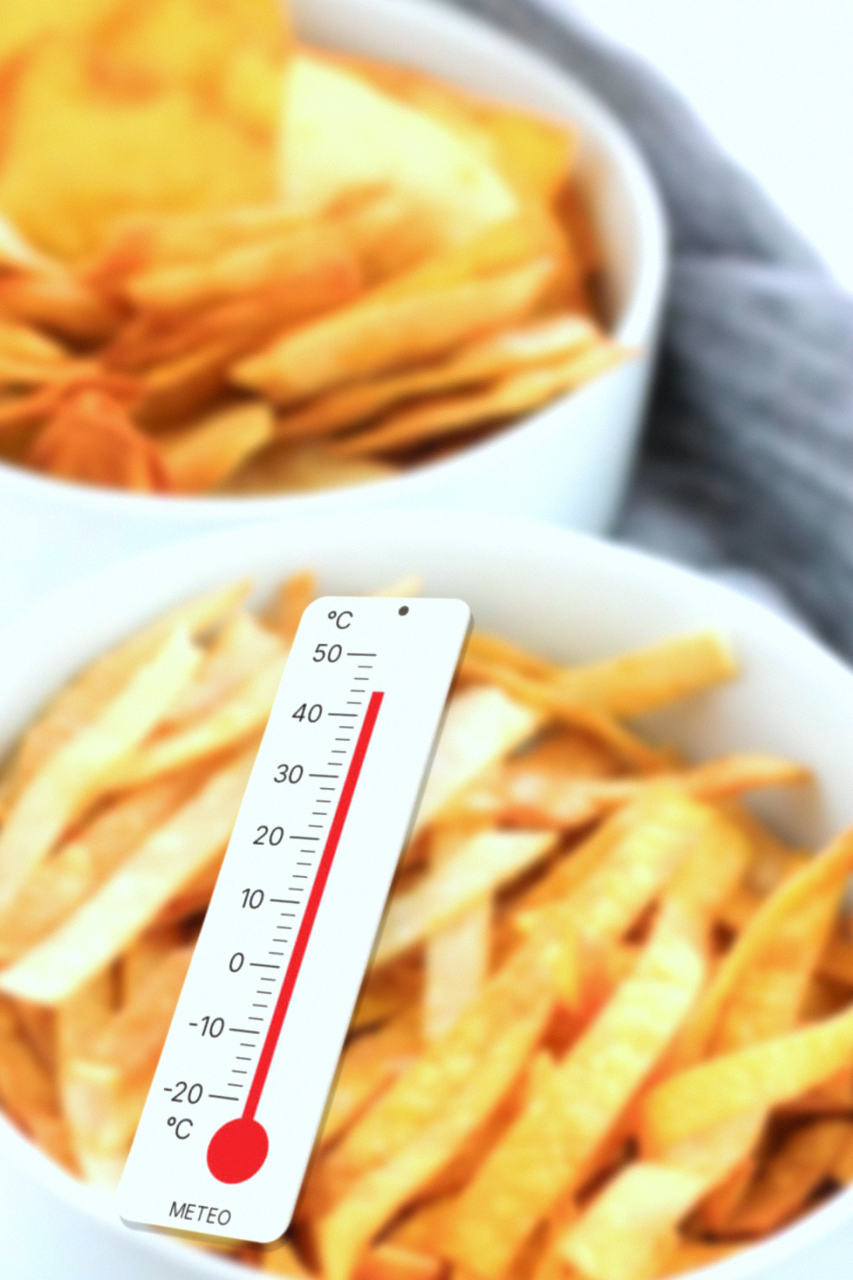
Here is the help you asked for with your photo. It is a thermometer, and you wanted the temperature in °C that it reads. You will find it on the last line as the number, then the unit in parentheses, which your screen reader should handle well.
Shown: 44 (°C)
